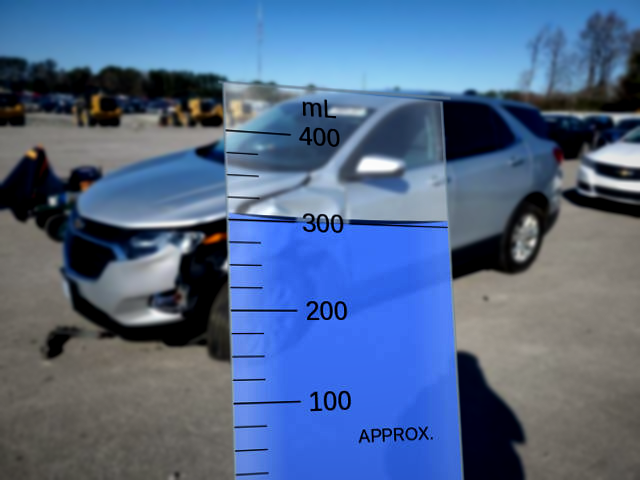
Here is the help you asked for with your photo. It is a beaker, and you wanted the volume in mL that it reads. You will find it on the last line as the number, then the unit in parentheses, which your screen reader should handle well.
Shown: 300 (mL)
